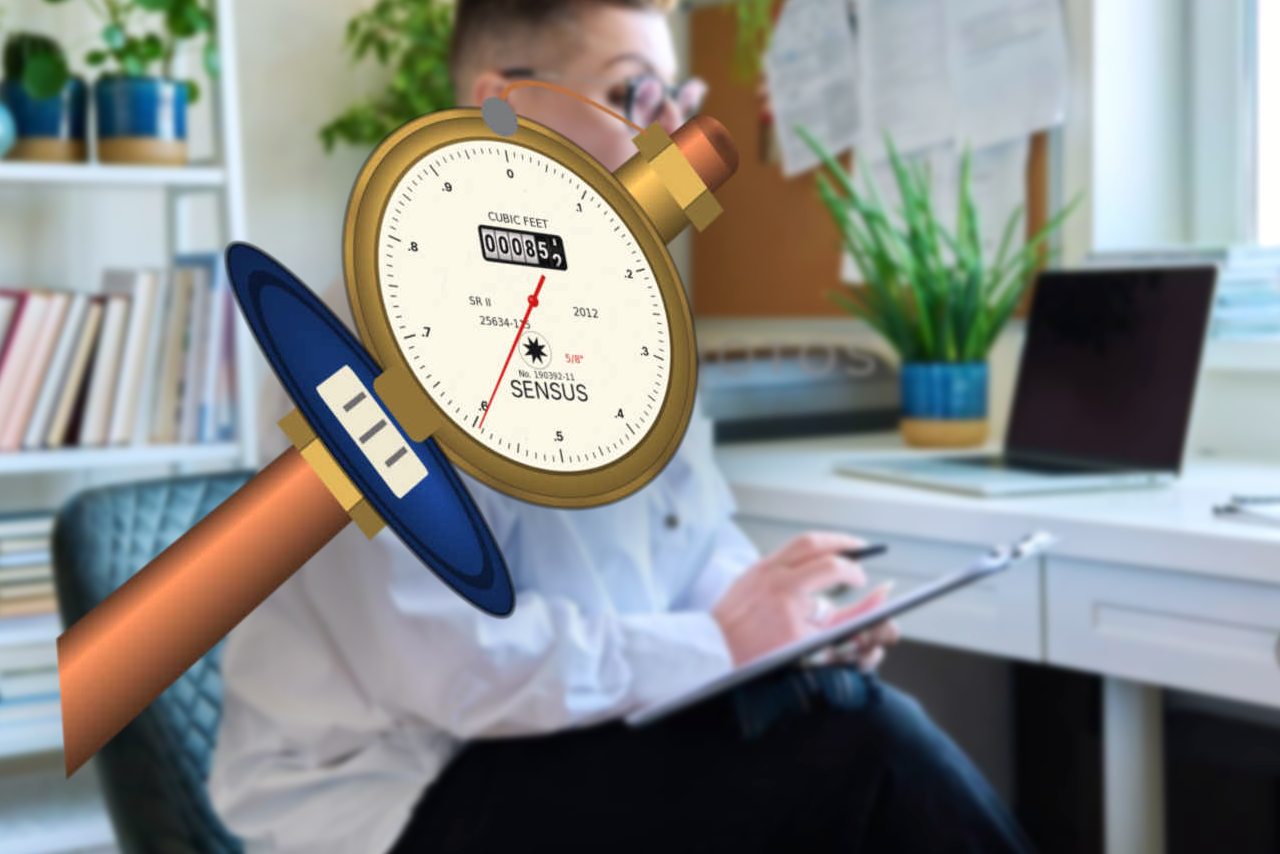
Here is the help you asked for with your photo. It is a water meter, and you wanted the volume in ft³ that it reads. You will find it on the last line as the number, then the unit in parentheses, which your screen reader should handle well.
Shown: 851.59 (ft³)
